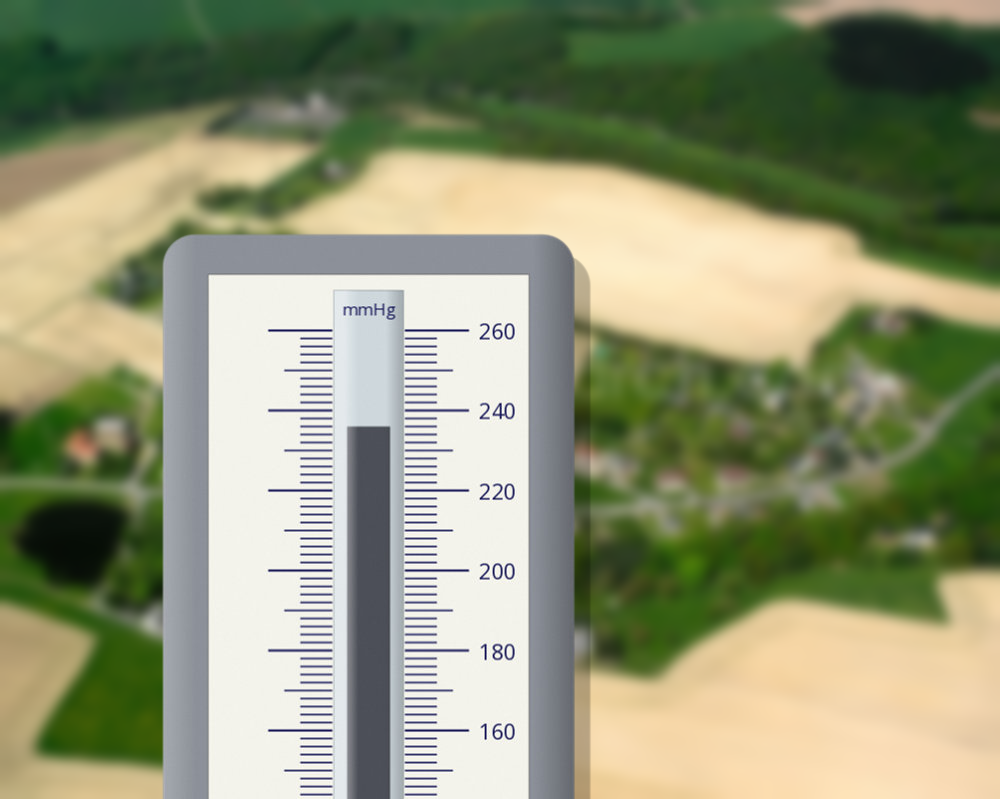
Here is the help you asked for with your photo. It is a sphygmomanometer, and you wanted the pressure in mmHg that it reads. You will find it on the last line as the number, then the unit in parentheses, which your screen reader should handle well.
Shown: 236 (mmHg)
